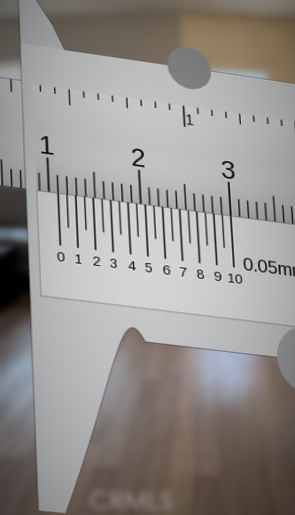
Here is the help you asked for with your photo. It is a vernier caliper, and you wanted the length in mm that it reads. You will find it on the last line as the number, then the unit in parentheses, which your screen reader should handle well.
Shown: 11.0 (mm)
